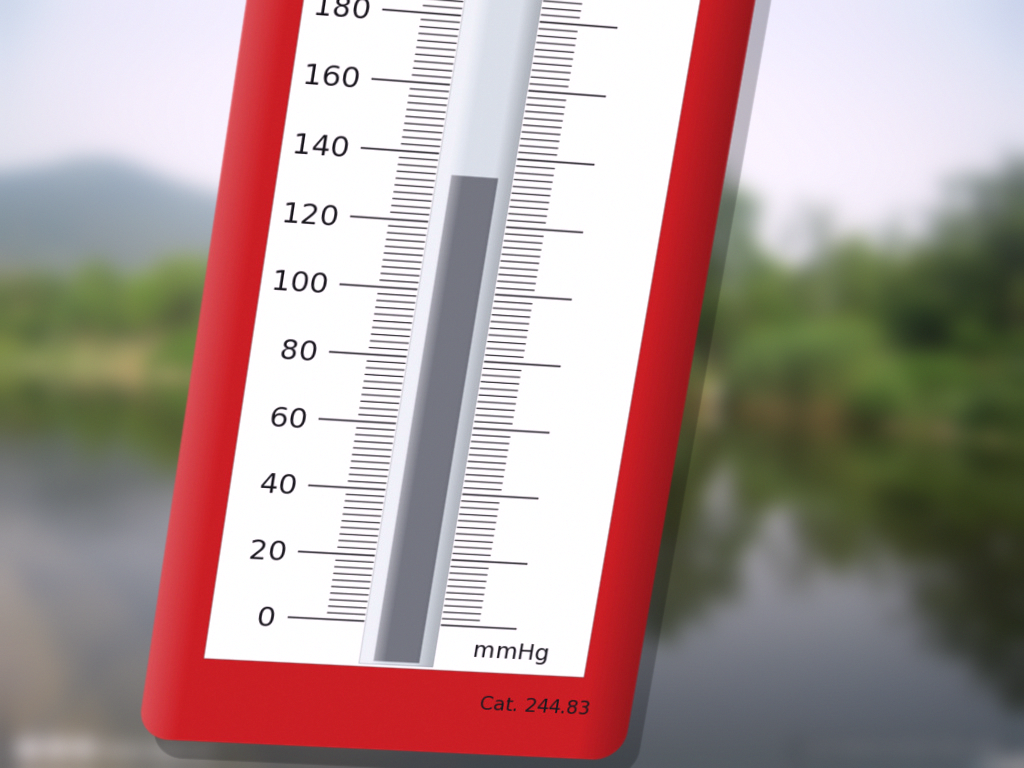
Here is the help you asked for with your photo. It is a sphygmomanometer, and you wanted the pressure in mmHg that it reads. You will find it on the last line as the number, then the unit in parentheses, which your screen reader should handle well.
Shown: 134 (mmHg)
